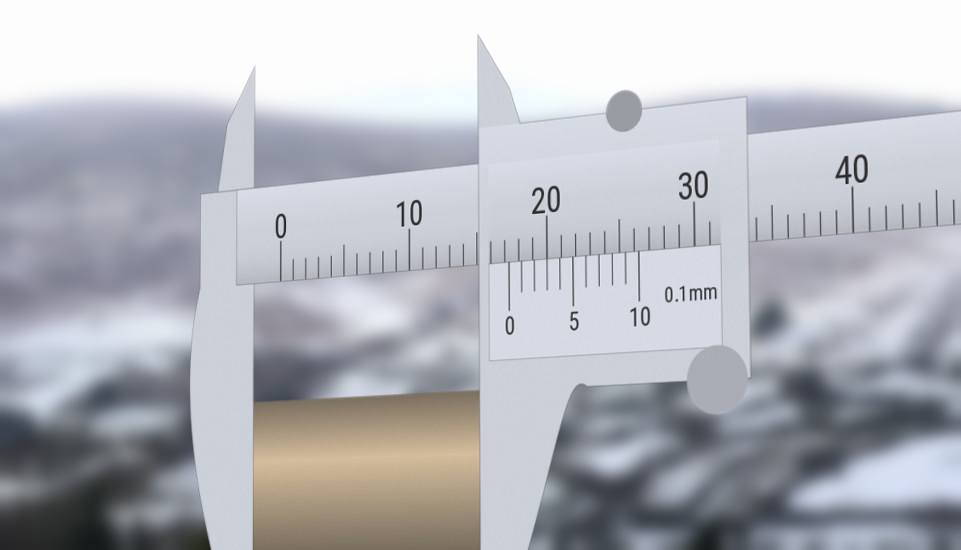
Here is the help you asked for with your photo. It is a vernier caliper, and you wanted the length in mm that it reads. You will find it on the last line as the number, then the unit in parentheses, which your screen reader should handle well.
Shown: 17.3 (mm)
